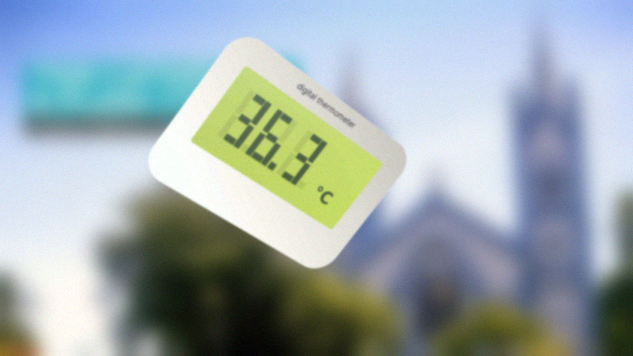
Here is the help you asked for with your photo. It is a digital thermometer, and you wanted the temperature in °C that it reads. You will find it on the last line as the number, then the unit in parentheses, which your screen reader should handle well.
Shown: 36.3 (°C)
